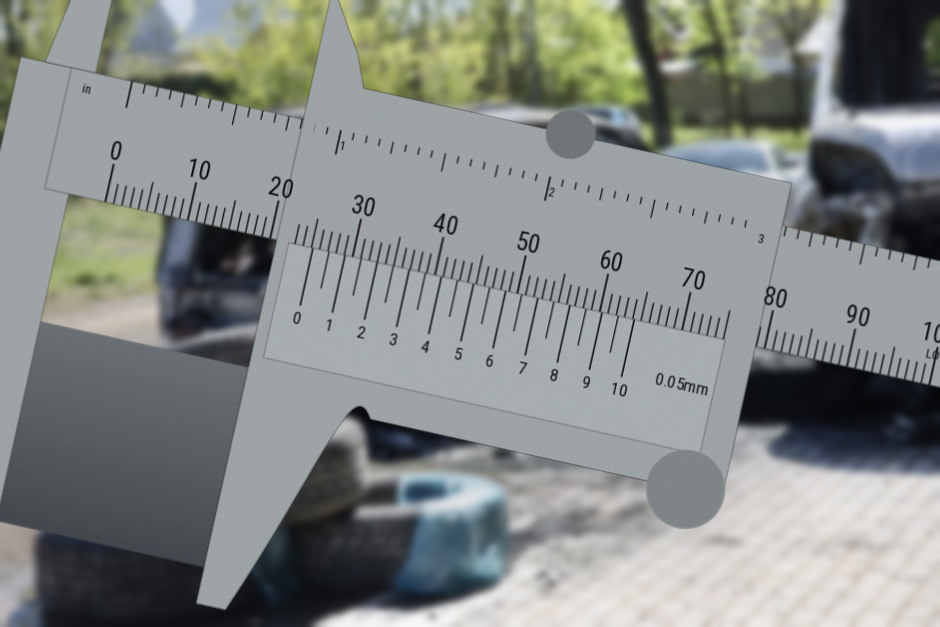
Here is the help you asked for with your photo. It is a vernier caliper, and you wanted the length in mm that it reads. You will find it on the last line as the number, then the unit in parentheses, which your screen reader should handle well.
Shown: 25.2 (mm)
